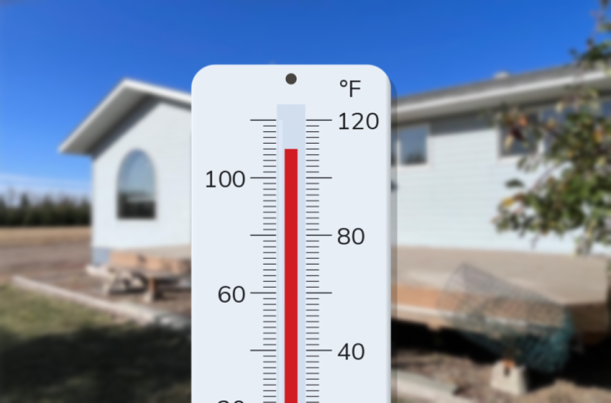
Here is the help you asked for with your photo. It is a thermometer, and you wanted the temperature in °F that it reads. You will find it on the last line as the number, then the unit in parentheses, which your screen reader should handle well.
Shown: 110 (°F)
